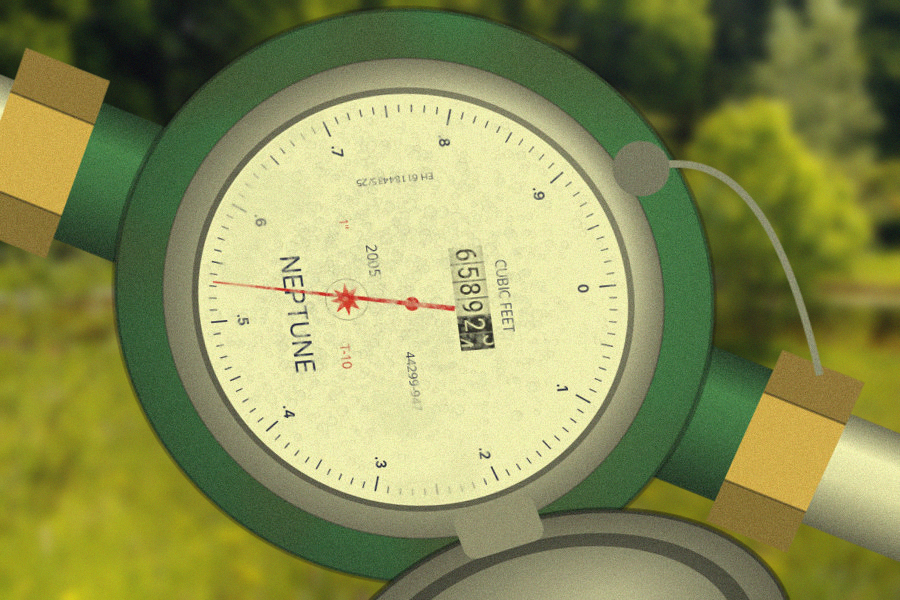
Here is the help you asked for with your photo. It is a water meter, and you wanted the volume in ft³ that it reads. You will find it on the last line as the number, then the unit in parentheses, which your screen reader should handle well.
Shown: 658923.53 (ft³)
